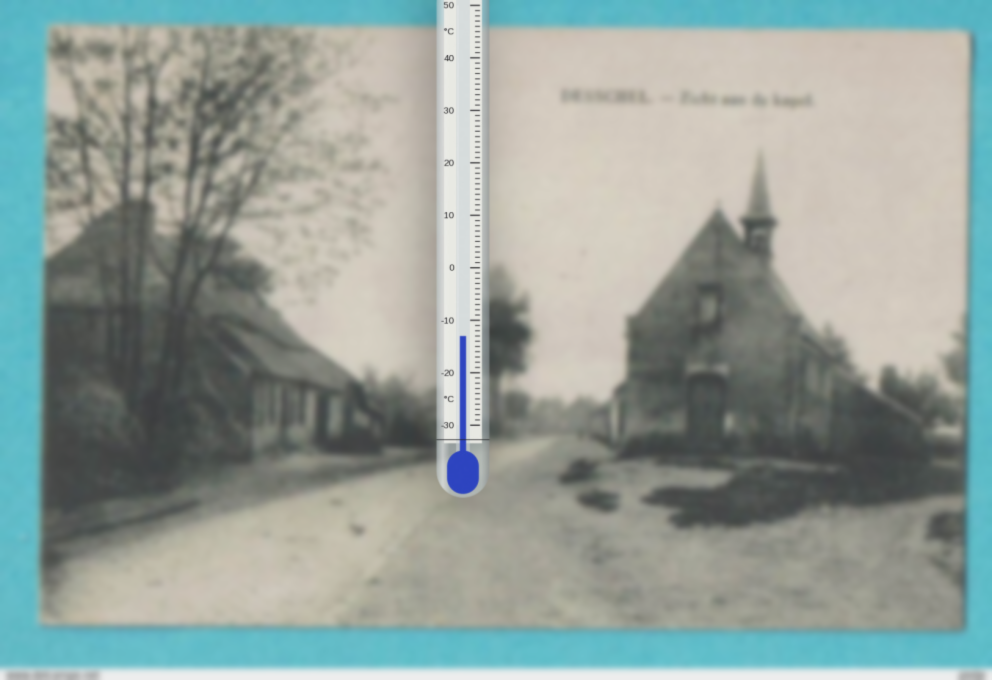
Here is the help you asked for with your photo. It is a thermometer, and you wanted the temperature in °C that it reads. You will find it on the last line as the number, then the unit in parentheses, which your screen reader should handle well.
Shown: -13 (°C)
